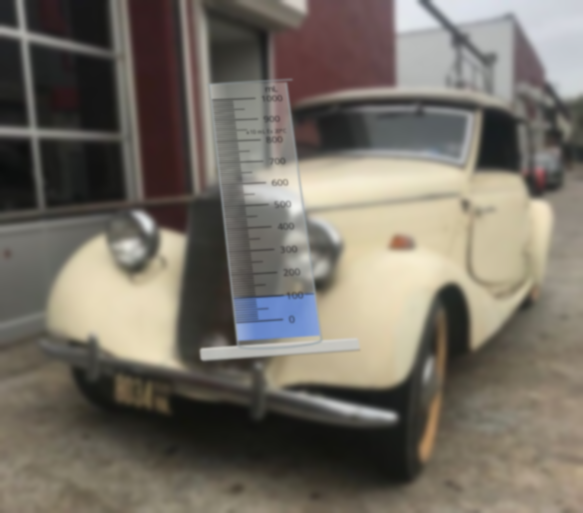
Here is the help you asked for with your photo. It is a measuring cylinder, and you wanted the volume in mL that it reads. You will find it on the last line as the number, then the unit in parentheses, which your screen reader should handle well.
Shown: 100 (mL)
